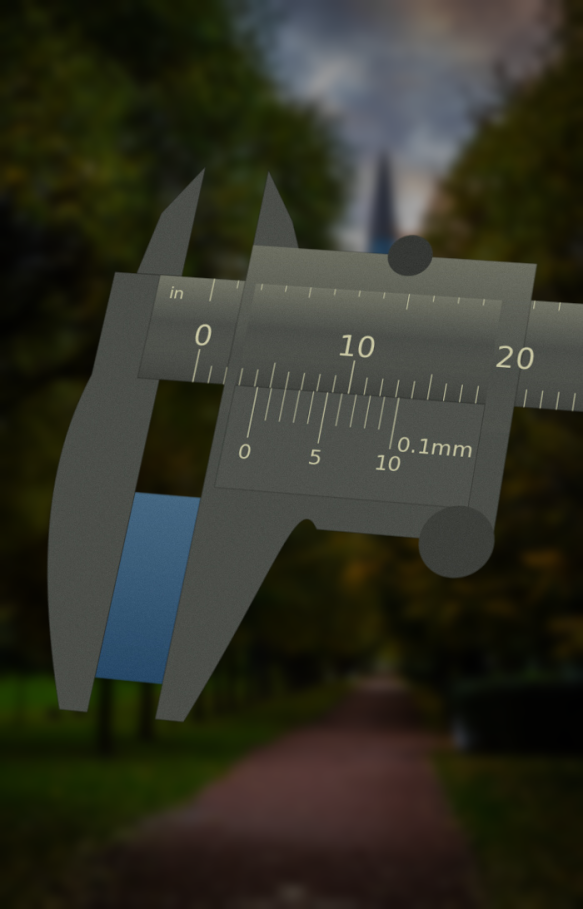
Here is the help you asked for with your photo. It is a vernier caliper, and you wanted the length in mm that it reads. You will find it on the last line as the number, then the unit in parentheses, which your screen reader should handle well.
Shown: 4.2 (mm)
